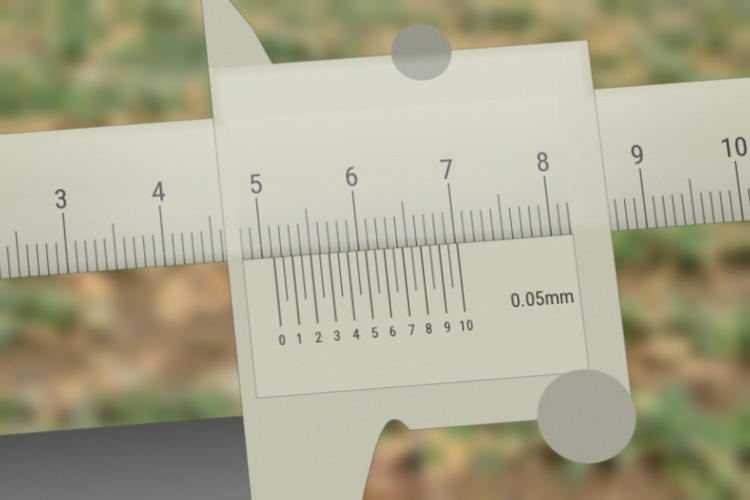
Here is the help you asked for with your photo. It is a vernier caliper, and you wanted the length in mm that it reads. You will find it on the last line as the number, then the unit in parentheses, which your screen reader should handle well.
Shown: 51.2 (mm)
